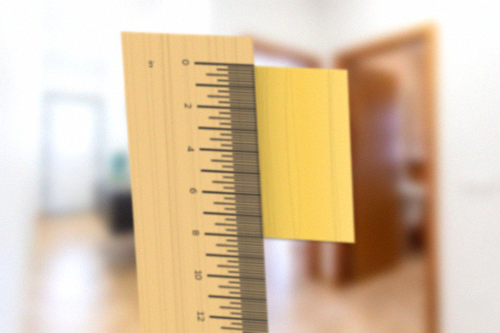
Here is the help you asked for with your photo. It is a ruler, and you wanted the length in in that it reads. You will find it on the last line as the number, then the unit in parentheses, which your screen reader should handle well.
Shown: 8 (in)
